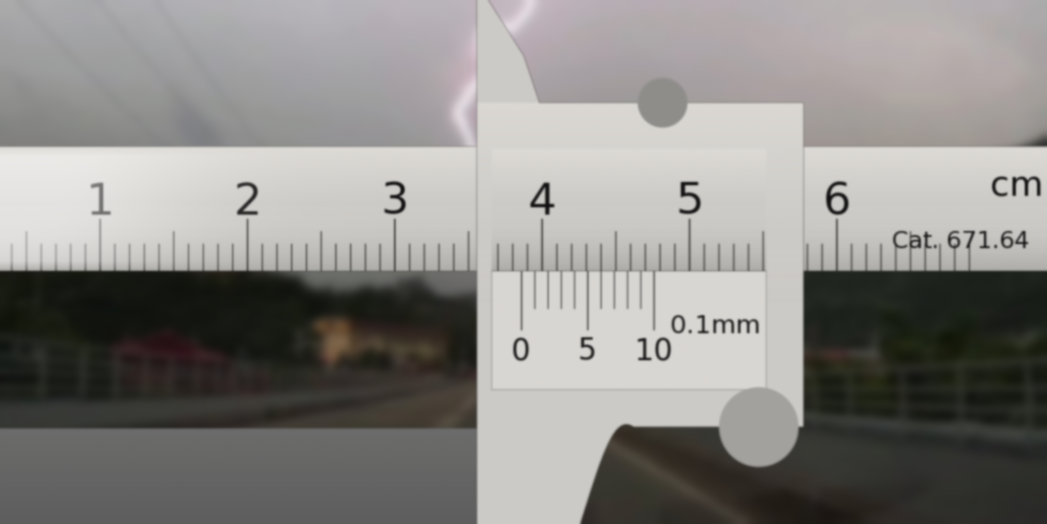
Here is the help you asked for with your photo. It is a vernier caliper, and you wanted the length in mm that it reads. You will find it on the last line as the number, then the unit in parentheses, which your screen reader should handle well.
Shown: 38.6 (mm)
